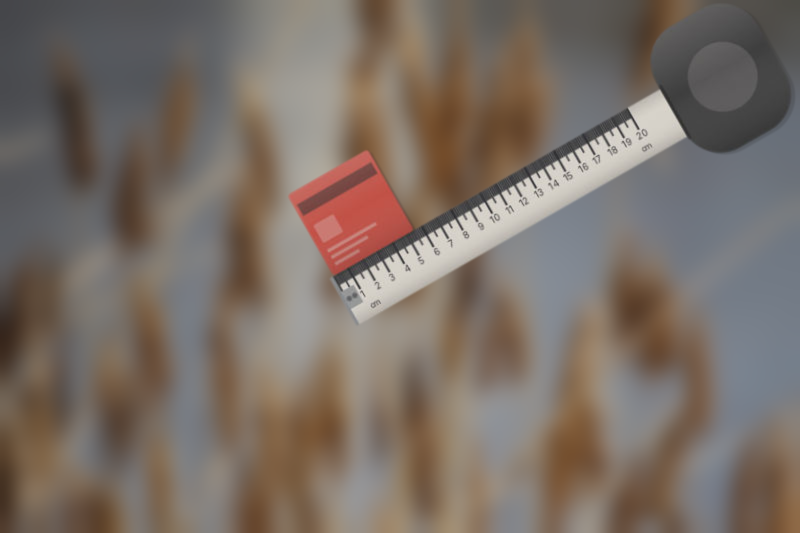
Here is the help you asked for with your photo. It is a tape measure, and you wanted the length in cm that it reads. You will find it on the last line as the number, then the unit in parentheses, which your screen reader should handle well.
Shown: 5.5 (cm)
